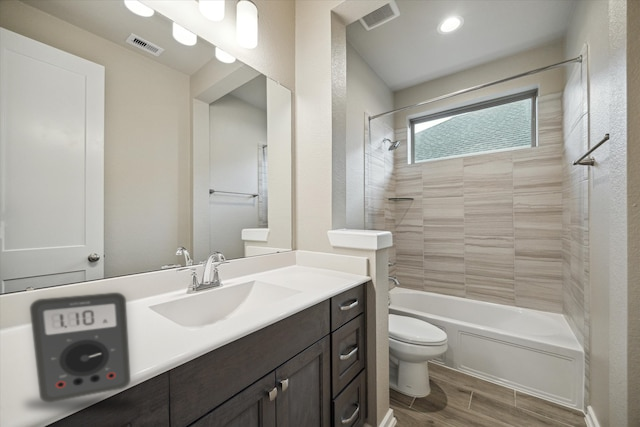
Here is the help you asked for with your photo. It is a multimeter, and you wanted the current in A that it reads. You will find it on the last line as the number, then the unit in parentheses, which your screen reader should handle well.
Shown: 1.10 (A)
